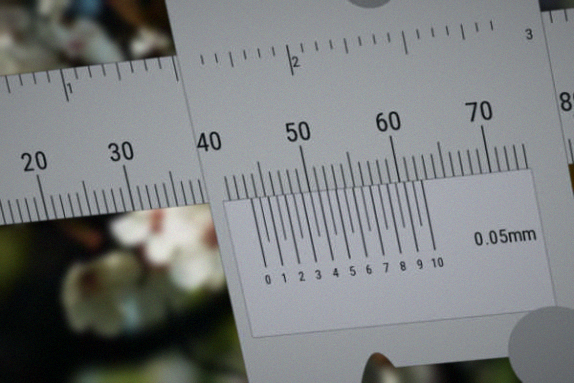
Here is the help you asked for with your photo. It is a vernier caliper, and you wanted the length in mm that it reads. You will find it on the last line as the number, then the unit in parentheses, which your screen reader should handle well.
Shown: 43.4 (mm)
